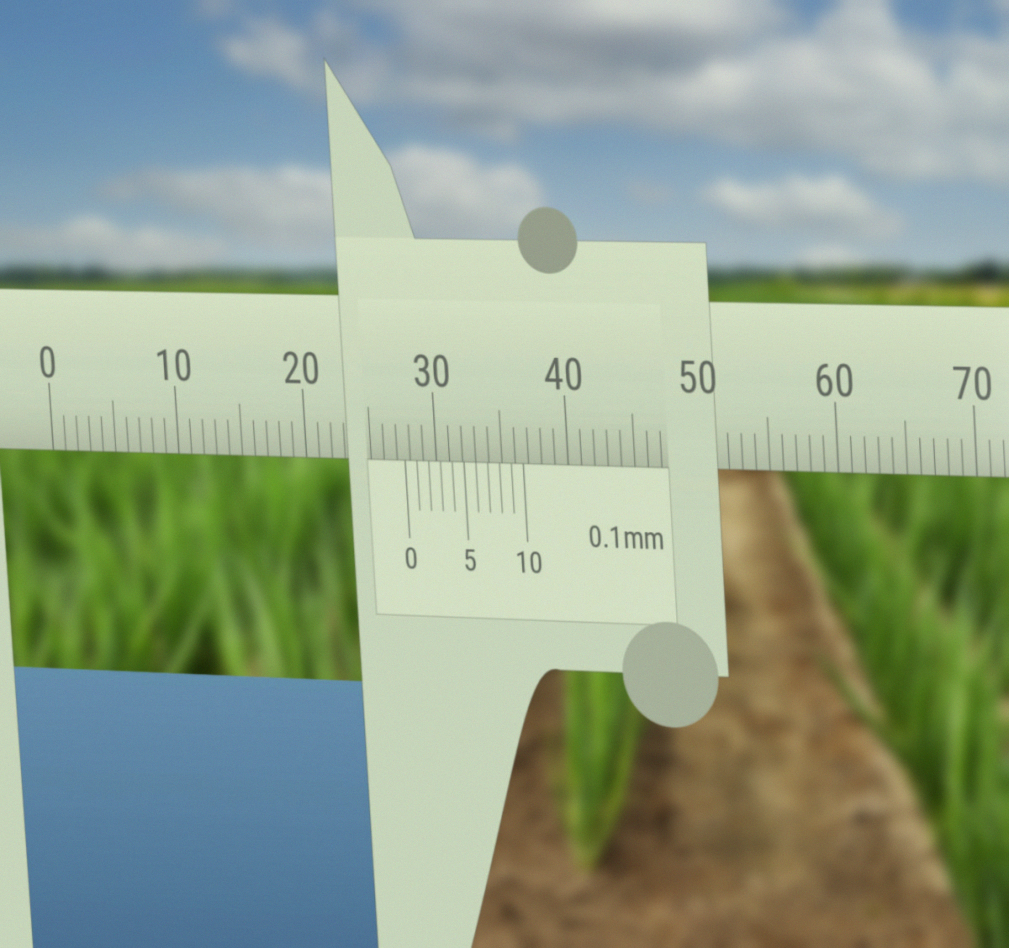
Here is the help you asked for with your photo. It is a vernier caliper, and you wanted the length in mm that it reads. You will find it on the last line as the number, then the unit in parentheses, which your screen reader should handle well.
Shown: 27.6 (mm)
